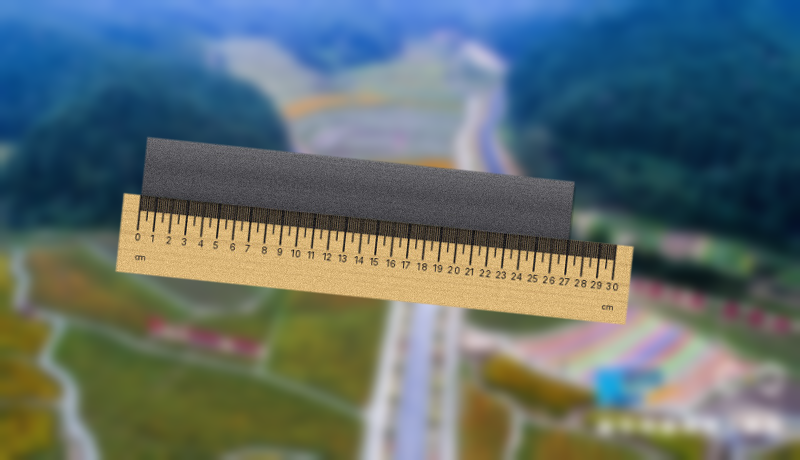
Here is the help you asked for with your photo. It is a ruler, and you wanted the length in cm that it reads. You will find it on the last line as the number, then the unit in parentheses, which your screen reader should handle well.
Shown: 27 (cm)
